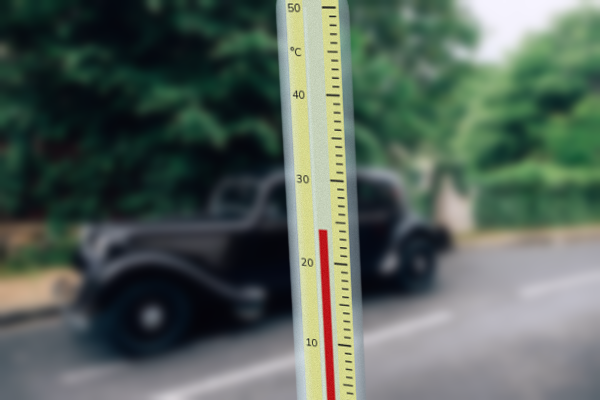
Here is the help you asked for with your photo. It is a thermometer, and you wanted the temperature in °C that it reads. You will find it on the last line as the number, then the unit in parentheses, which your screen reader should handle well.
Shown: 24 (°C)
